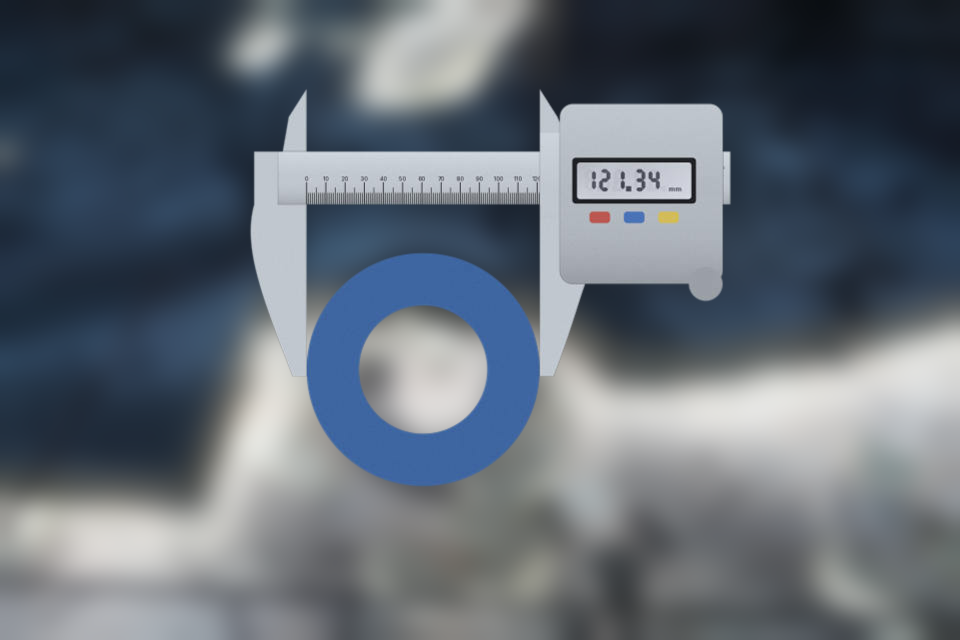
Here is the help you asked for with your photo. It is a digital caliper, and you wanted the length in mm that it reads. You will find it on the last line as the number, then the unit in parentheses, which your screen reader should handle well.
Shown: 121.34 (mm)
